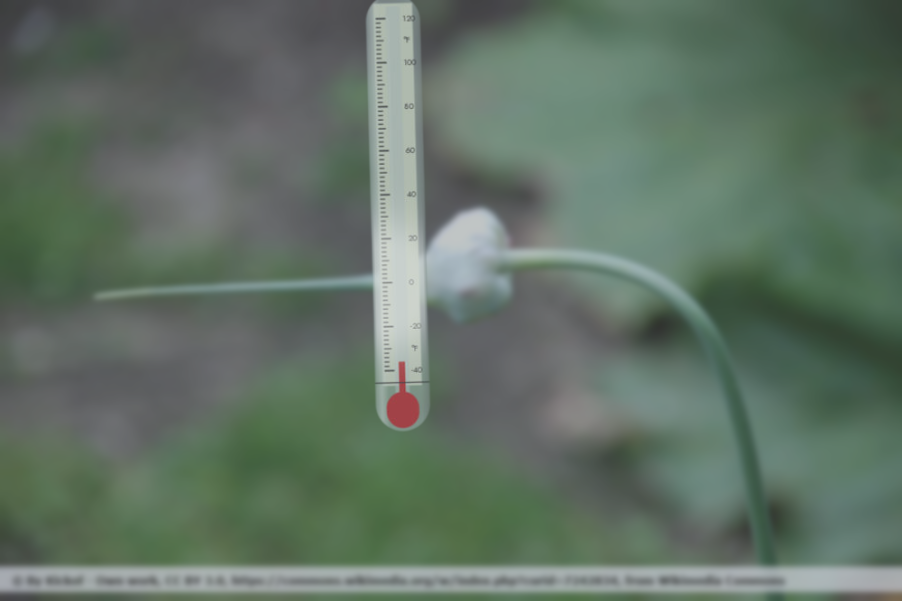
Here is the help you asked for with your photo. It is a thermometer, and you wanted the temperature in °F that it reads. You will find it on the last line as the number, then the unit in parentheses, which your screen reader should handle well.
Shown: -36 (°F)
